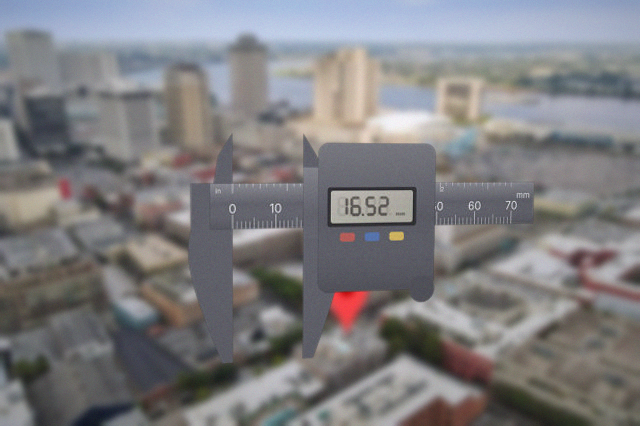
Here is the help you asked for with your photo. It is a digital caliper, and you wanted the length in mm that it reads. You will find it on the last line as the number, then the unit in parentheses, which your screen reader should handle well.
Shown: 16.52 (mm)
